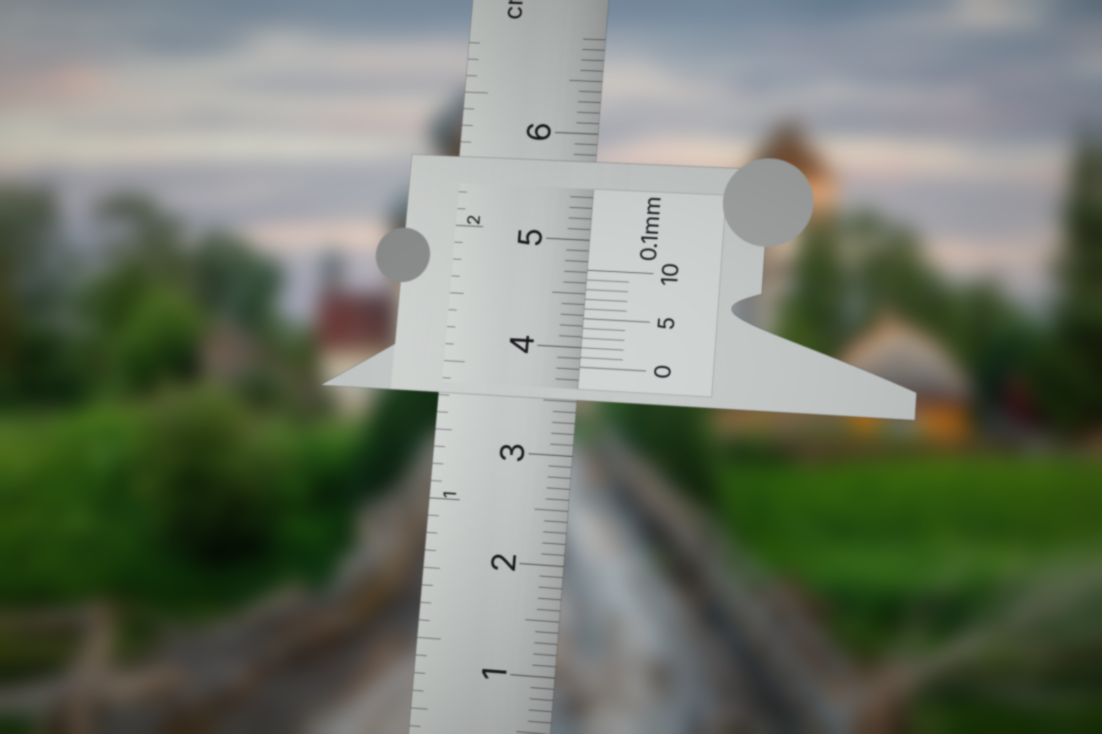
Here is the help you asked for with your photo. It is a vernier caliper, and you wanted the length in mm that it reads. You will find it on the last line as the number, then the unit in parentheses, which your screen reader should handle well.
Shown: 38.2 (mm)
